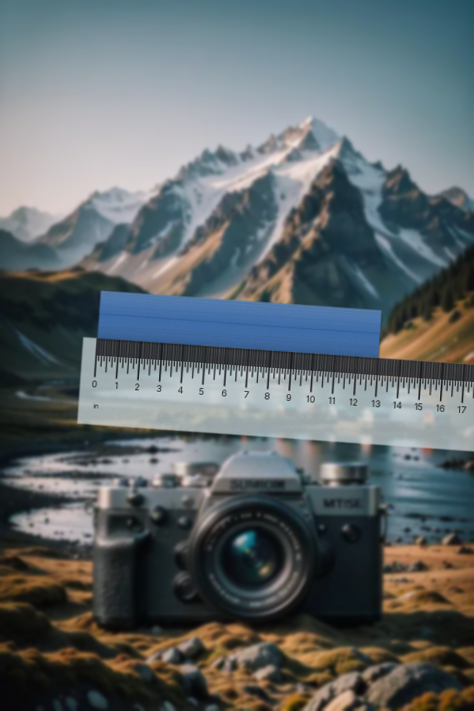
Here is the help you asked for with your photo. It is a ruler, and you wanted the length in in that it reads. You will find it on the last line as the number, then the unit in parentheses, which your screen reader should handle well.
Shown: 13 (in)
